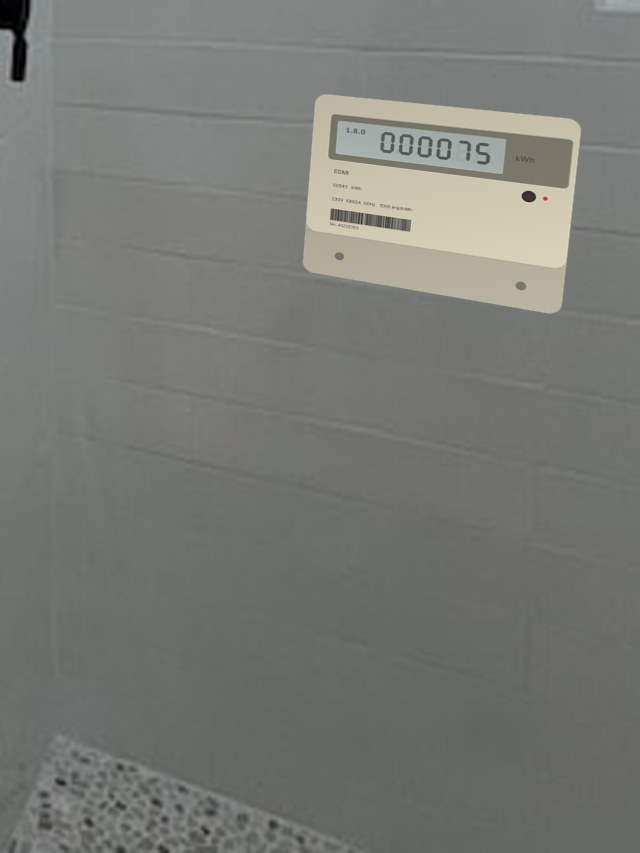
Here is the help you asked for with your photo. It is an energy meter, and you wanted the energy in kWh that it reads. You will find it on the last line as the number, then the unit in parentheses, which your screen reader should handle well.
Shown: 75 (kWh)
